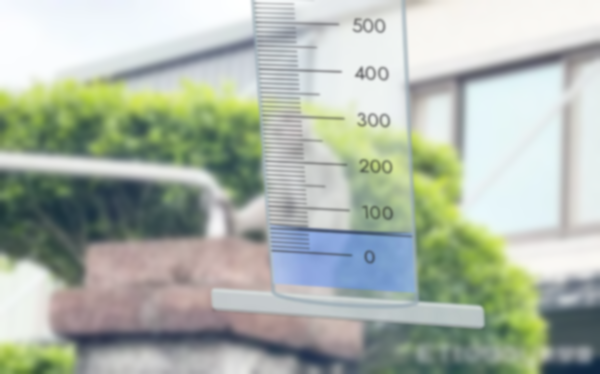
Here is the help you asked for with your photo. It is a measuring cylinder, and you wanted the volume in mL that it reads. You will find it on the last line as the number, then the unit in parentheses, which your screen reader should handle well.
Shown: 50 (mL)
